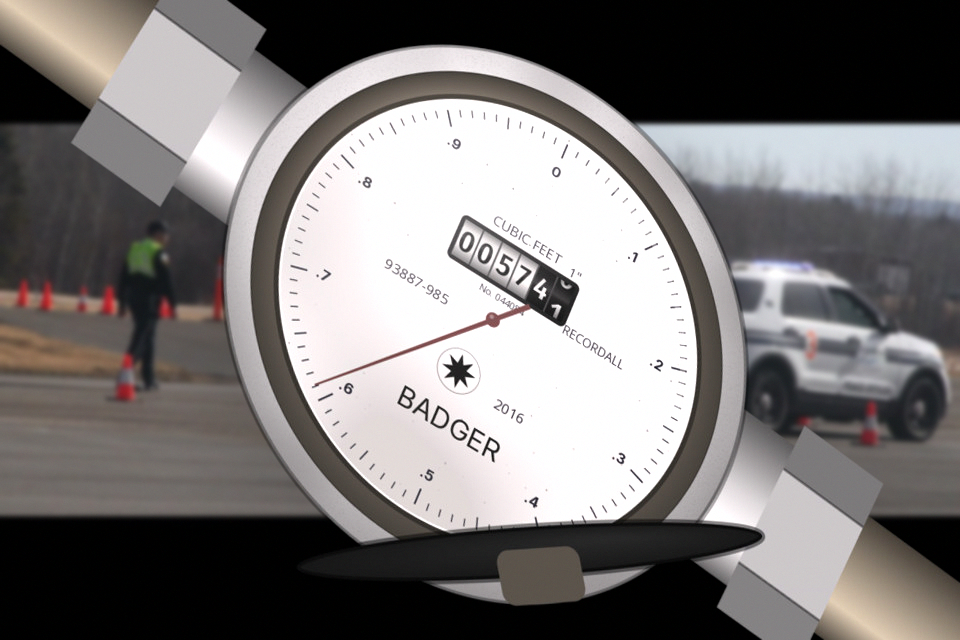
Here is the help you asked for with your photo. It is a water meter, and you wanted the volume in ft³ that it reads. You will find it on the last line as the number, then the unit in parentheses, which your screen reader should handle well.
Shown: 5740.61 (ft³)
